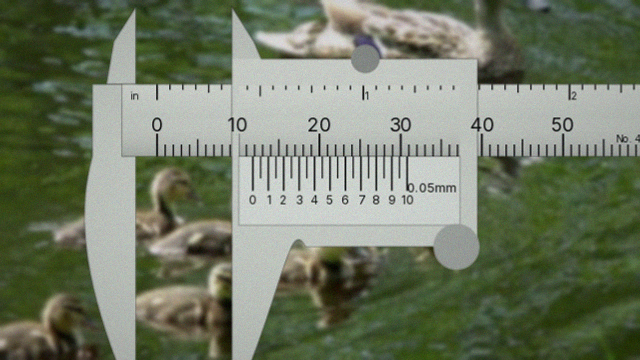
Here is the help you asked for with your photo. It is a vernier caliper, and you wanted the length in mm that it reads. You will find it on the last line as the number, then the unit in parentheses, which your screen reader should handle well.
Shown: 11.8 (mm)
